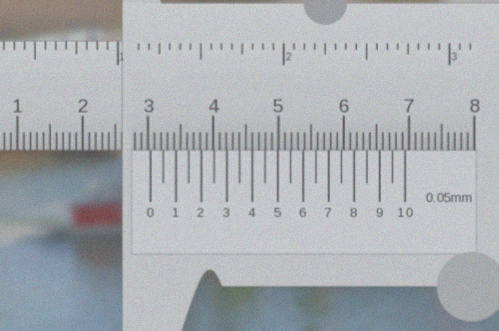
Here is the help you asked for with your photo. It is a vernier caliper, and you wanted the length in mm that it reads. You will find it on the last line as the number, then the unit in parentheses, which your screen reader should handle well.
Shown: 30.4 (mm)
